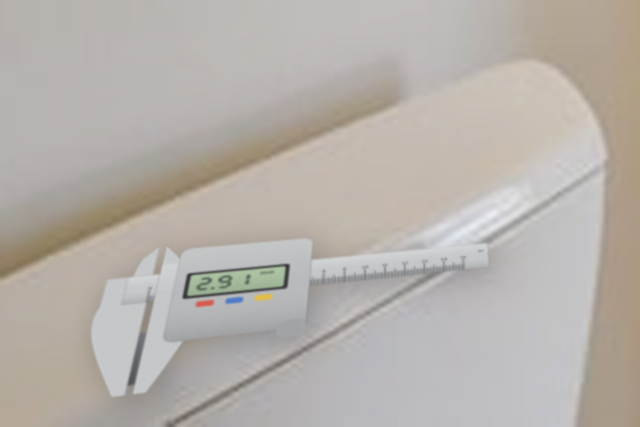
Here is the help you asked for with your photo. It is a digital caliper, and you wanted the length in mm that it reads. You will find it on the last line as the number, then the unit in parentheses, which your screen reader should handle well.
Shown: 2.91 (mm)
